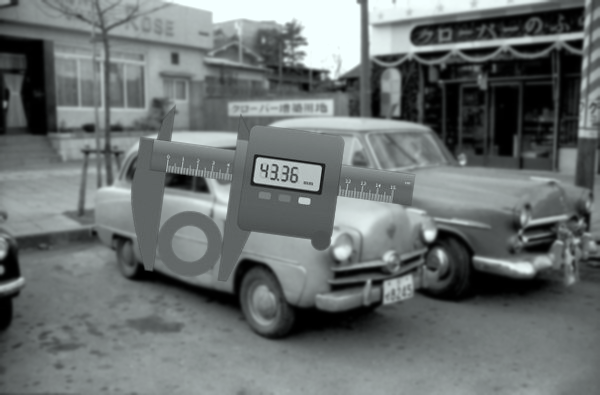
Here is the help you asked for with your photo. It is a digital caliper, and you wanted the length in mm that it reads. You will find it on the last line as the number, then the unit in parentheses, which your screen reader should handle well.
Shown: 43.36 (mm)
